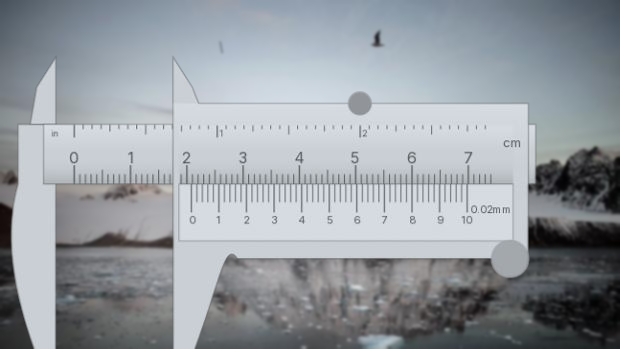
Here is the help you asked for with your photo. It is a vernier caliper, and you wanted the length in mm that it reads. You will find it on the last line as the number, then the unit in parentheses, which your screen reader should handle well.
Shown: 20.8 (mm)
